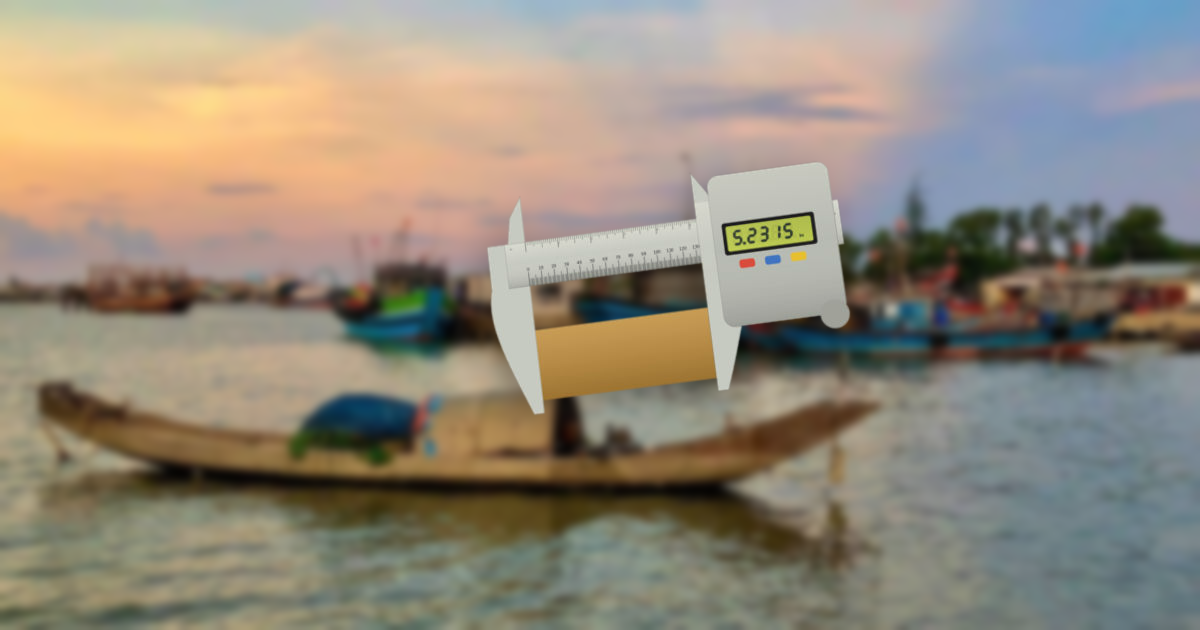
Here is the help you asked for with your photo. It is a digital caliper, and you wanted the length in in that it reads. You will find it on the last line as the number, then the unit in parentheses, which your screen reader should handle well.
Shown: 5.2315 (in)
